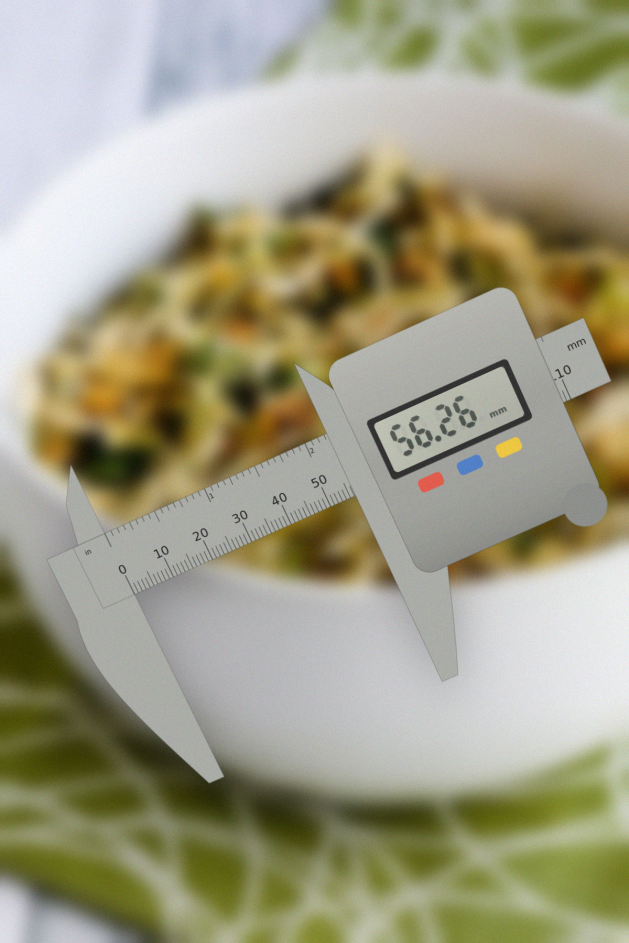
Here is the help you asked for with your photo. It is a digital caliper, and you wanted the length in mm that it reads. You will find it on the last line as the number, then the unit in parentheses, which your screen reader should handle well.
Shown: 56.26 (mm)
